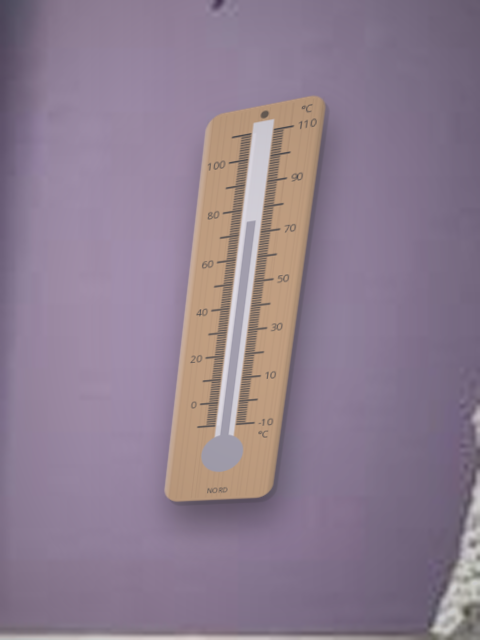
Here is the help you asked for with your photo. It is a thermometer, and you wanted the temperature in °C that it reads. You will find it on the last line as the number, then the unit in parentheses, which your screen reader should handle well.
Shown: 75 (°C)
